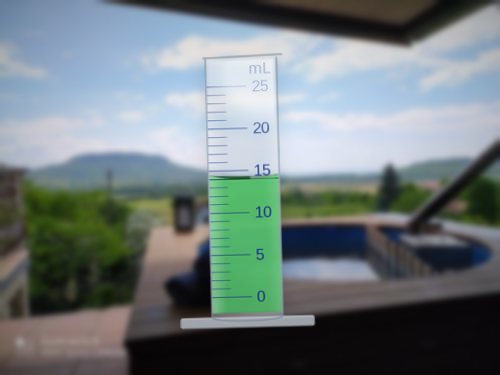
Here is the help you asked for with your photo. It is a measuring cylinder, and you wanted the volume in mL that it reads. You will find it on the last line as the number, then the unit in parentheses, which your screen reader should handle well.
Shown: 14 (mL)
